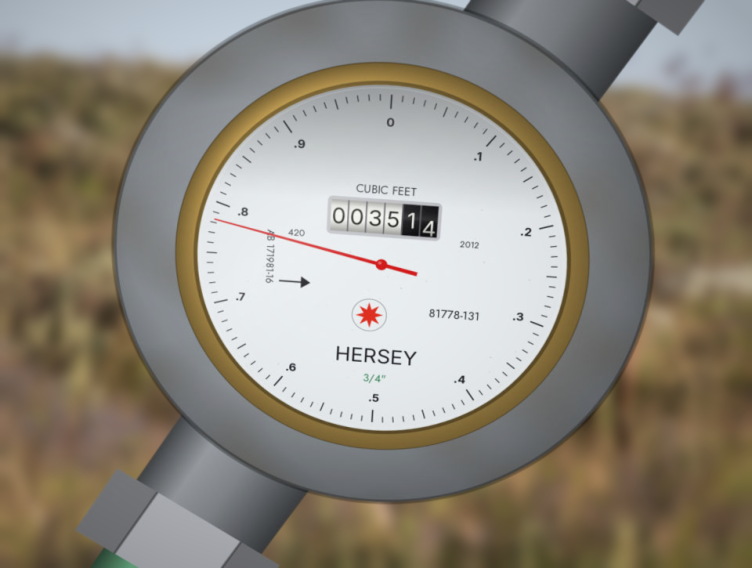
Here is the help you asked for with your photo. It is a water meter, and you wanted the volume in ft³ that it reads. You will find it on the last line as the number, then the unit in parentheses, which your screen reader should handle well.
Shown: 3513.78 (ft³)
